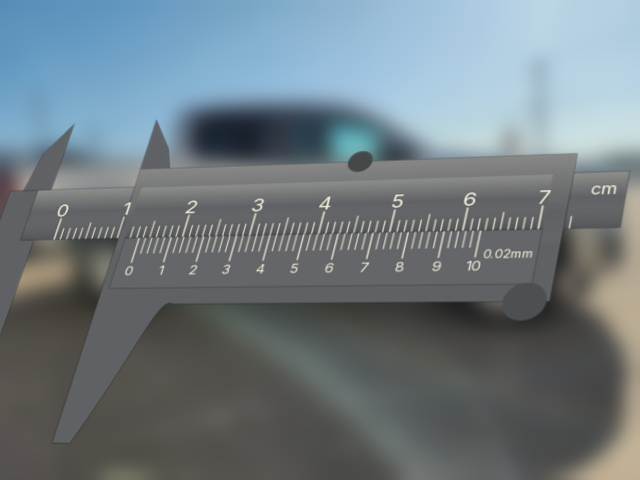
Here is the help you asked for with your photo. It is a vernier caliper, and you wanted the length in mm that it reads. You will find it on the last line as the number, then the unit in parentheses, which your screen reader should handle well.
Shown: 13.4 (mm)
